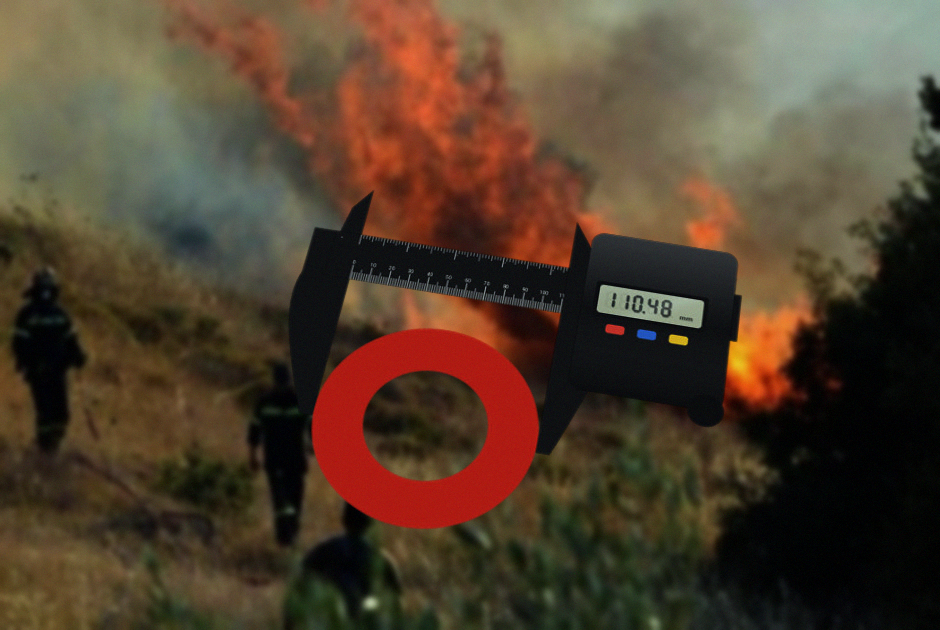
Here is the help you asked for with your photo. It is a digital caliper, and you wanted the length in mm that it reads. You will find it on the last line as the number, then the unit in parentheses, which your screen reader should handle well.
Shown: 110.48 (mm)
